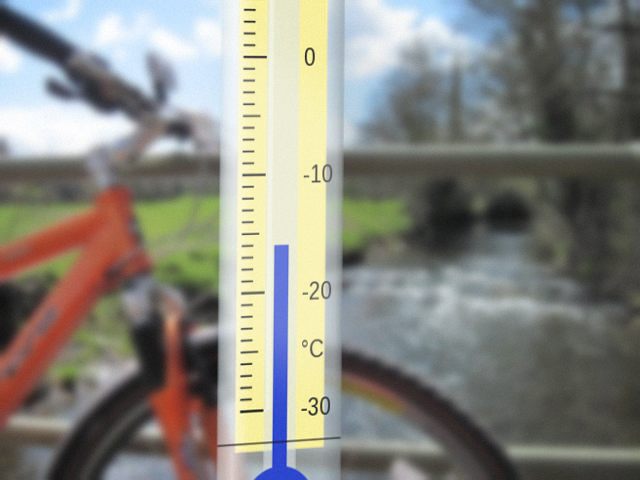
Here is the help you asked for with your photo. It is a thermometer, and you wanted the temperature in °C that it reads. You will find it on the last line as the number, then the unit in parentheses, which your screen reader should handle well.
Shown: -16 (°C)
